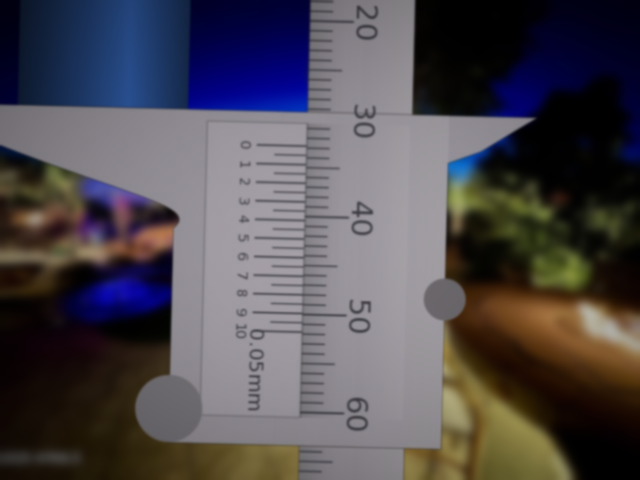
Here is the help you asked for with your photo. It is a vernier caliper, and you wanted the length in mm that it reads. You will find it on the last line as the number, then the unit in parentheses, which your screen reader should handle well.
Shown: 32.8 (mm)
